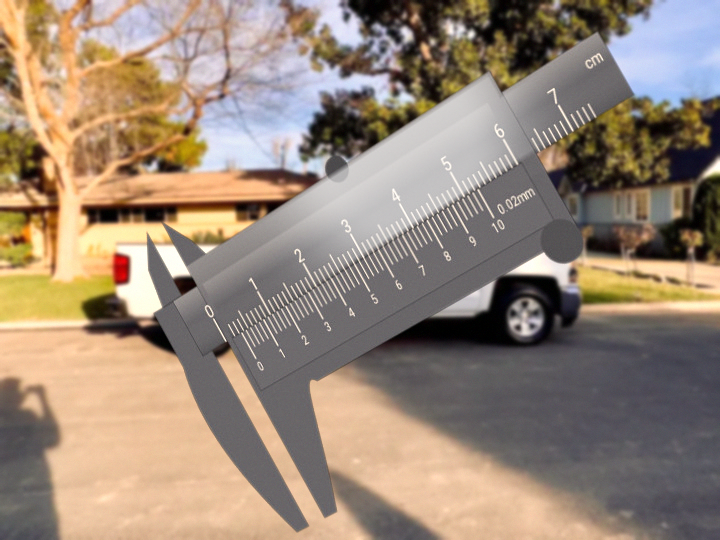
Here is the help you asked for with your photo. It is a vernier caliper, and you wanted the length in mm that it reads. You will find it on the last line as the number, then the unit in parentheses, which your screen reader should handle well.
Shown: 3.5 (mm)
